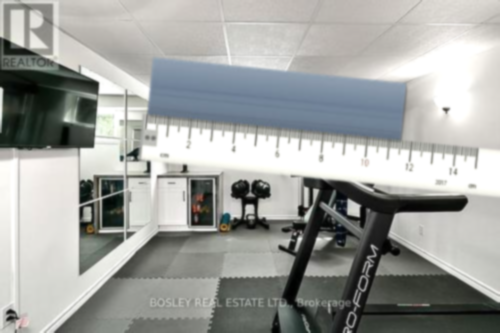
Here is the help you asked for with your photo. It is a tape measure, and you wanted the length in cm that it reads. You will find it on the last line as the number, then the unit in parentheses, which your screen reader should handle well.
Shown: 11.5 (cm)
